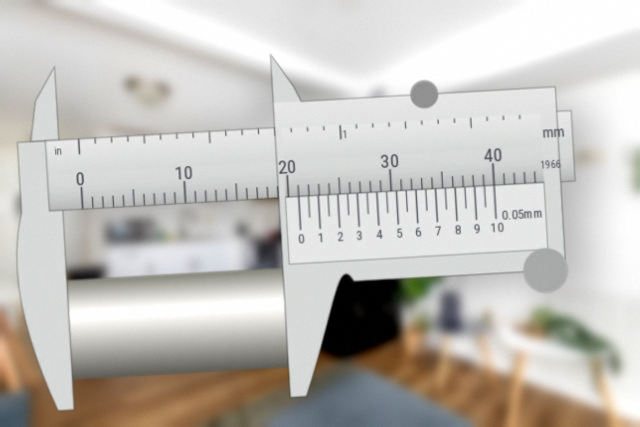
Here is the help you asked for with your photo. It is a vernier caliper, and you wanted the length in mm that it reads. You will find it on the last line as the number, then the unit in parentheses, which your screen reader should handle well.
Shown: 21.0 (mm)
